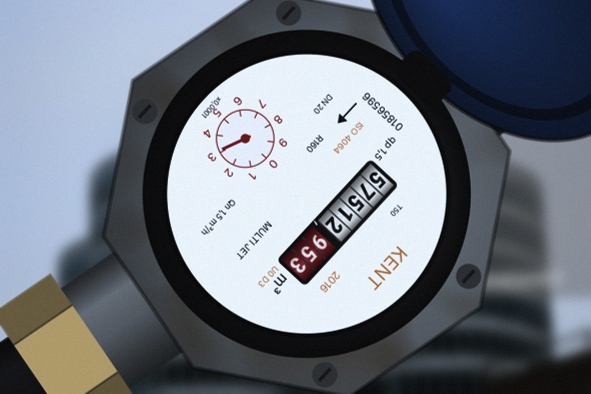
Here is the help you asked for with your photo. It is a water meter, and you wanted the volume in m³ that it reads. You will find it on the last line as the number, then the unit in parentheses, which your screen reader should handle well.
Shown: 57512.9533 (m³)
